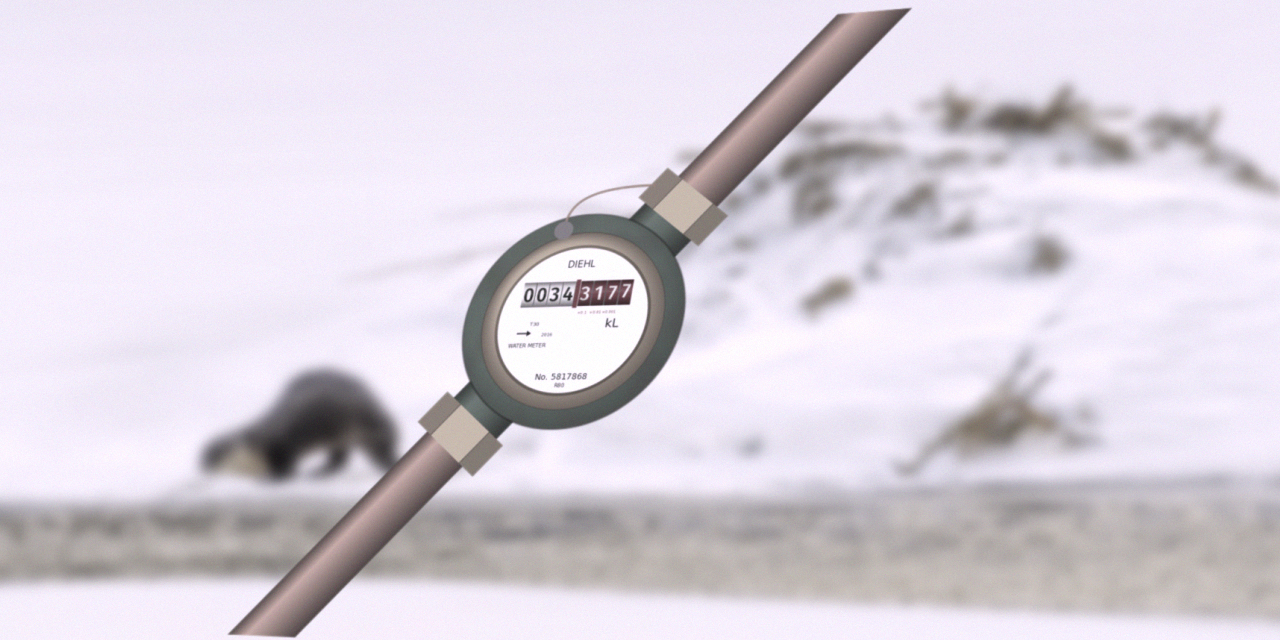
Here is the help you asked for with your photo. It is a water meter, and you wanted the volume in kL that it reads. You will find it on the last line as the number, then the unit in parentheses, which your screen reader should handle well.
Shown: 34.3177 (kL)
